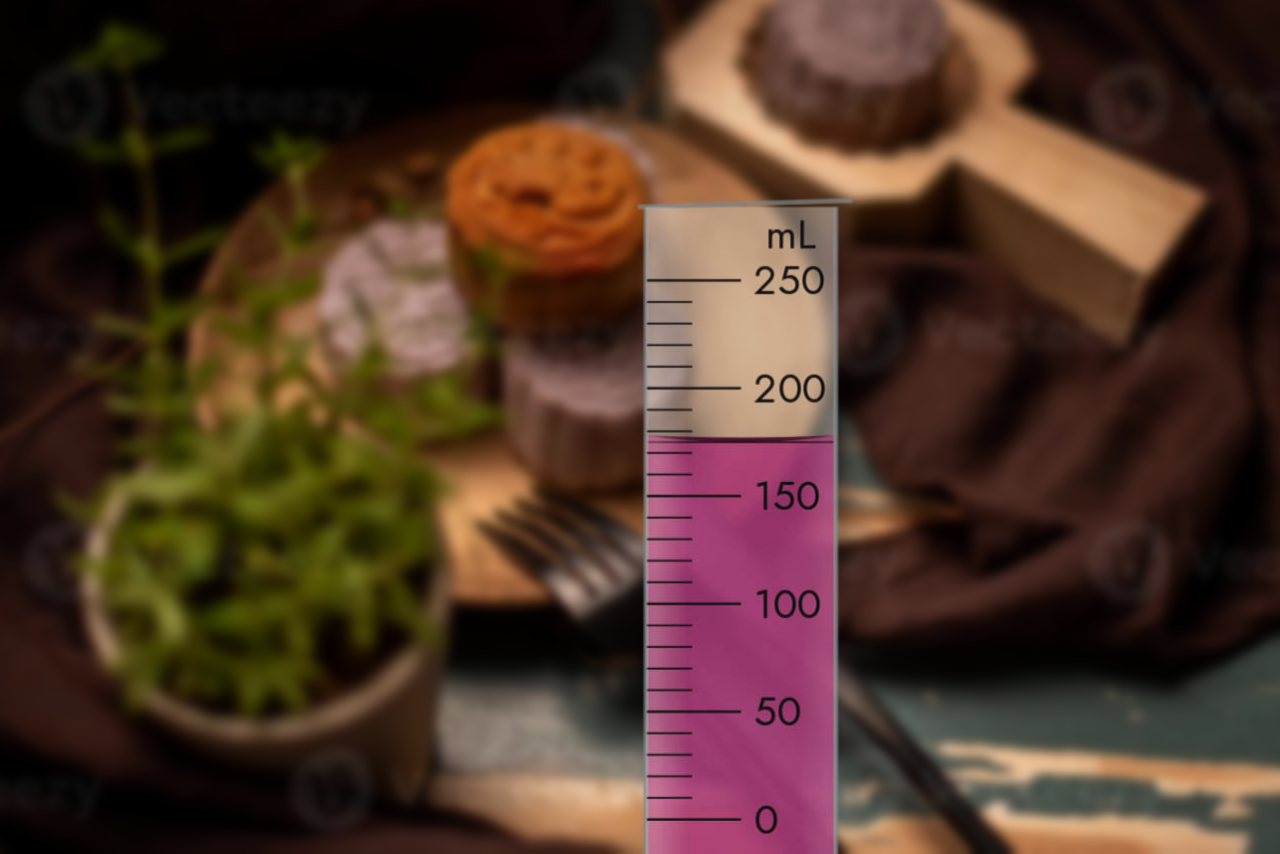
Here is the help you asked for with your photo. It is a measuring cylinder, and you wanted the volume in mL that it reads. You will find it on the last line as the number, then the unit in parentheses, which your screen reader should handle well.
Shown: 175 (mL)
